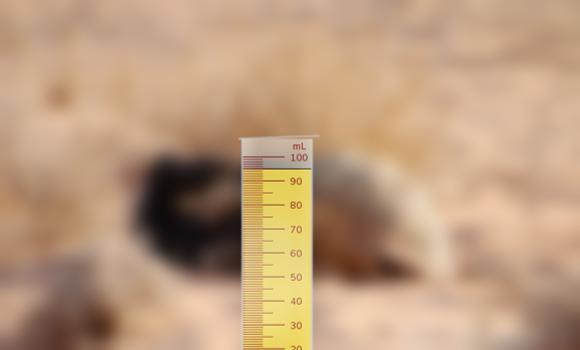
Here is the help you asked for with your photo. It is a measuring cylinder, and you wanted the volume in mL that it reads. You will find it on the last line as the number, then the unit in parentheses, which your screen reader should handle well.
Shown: 95 (mL)
